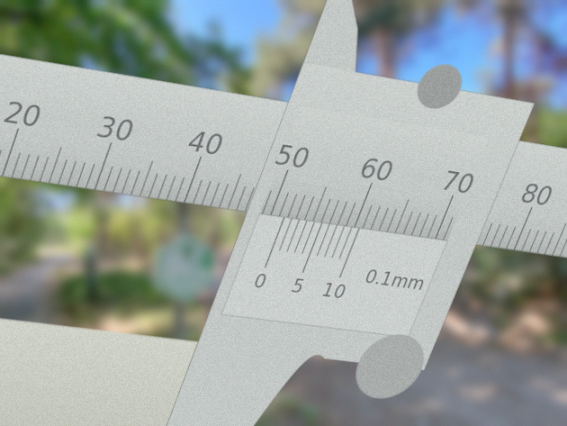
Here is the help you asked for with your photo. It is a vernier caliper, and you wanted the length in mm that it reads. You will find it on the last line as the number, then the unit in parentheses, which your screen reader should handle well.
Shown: 51.6 (mm)
